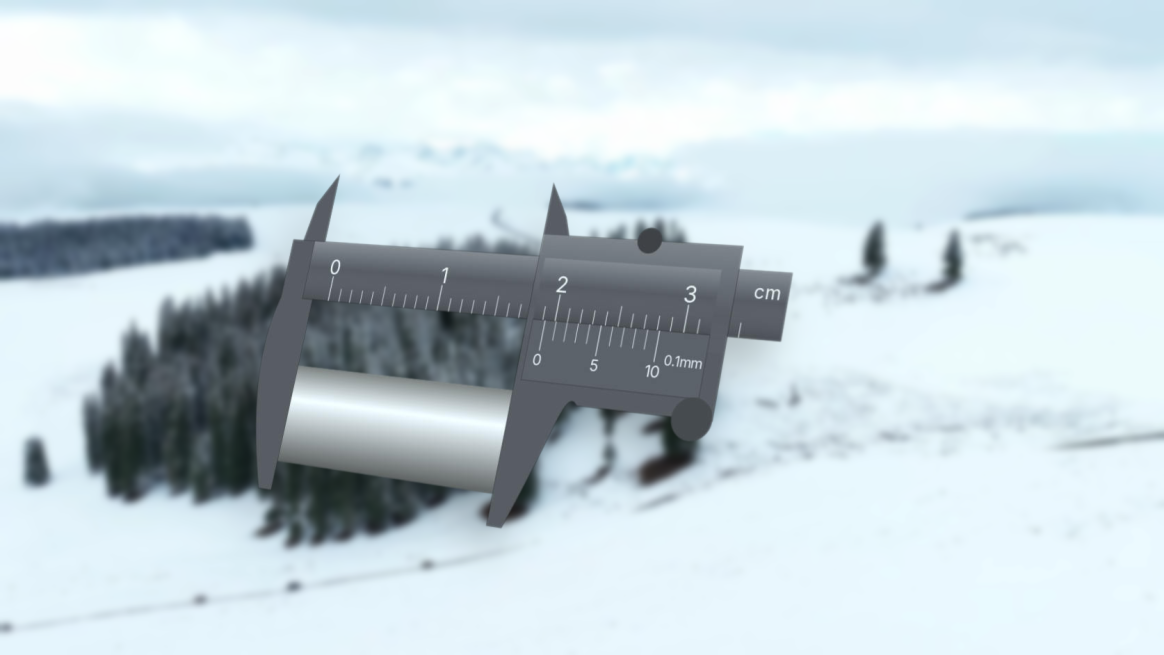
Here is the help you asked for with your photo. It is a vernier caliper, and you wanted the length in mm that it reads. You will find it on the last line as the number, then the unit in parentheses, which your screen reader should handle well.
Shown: 19.2 (mm)
